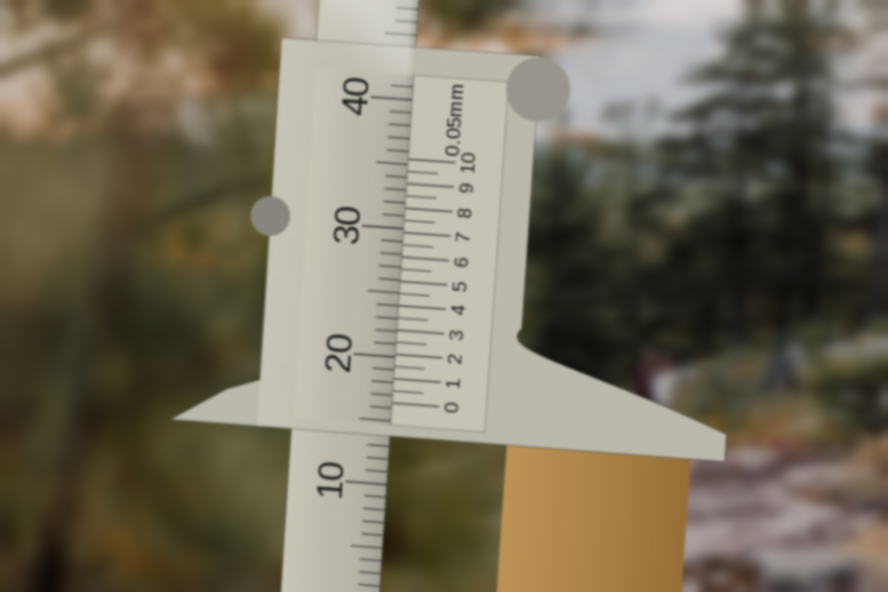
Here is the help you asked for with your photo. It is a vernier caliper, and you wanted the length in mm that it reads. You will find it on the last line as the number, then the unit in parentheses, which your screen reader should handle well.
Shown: 16.4 (mm)
